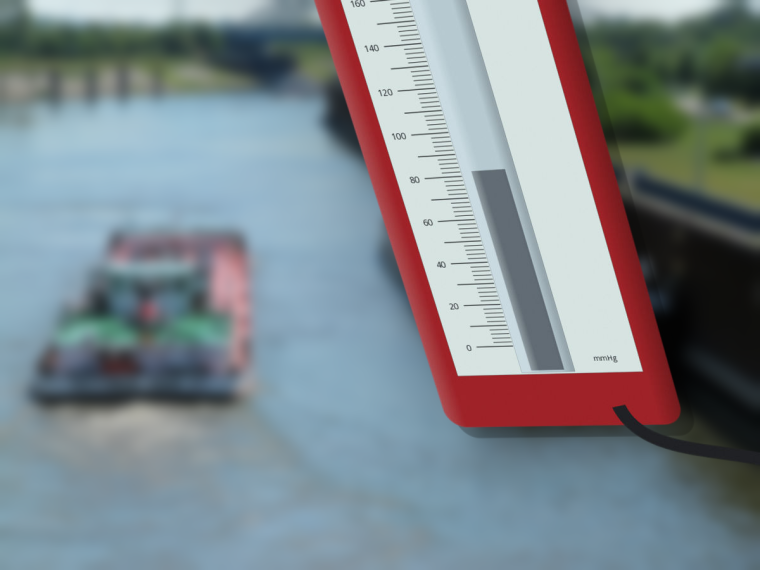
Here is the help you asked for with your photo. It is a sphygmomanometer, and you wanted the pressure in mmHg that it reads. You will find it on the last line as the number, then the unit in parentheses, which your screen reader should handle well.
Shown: 82 (mmHg)
